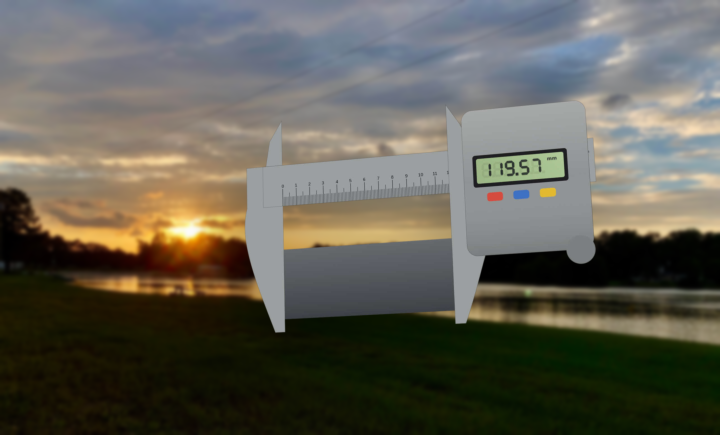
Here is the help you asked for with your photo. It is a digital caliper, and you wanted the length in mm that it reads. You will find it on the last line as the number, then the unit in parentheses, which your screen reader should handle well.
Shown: 119.57 (mm)
